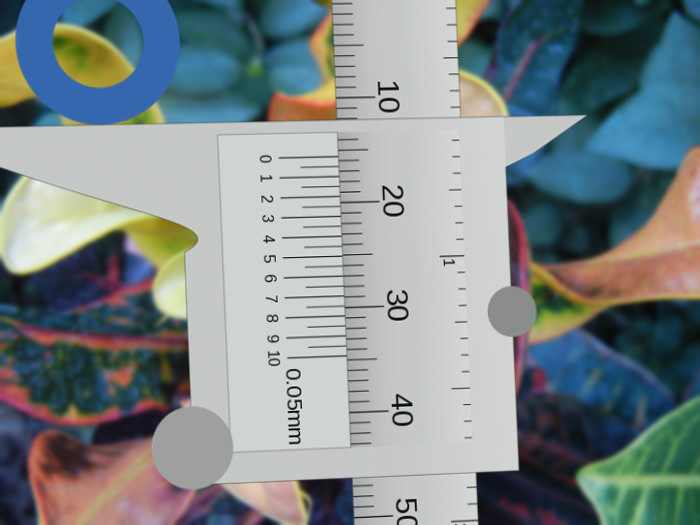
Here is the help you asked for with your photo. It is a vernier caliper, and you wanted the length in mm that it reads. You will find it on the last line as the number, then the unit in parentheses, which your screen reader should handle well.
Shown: 15.6 (mm)
